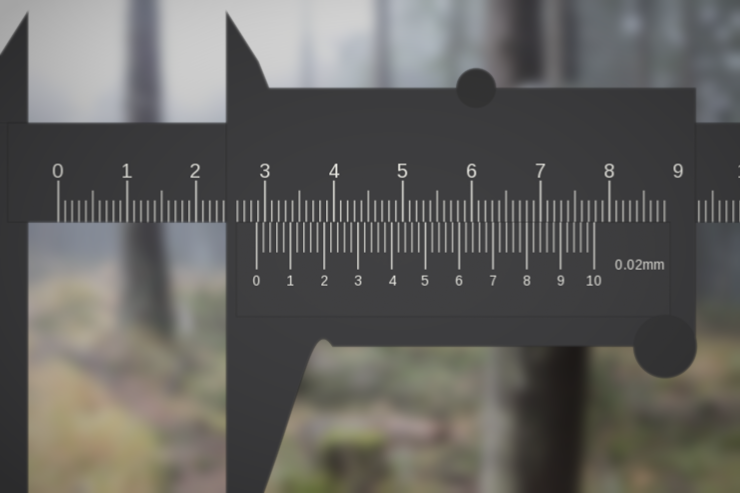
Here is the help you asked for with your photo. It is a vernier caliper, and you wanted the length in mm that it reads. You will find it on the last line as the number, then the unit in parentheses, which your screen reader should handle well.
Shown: 28.8 (mm)
